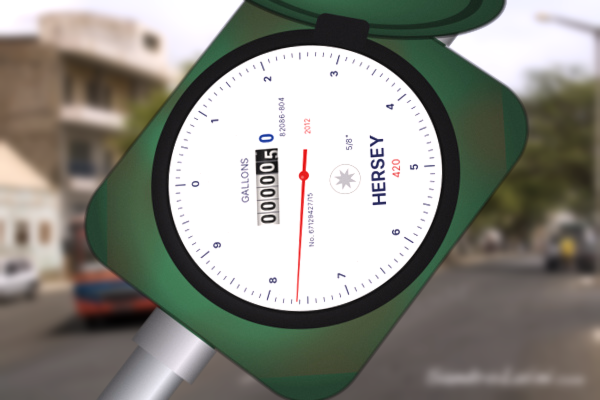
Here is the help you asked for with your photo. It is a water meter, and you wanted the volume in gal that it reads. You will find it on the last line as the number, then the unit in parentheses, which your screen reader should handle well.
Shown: 47.6 (gal)
